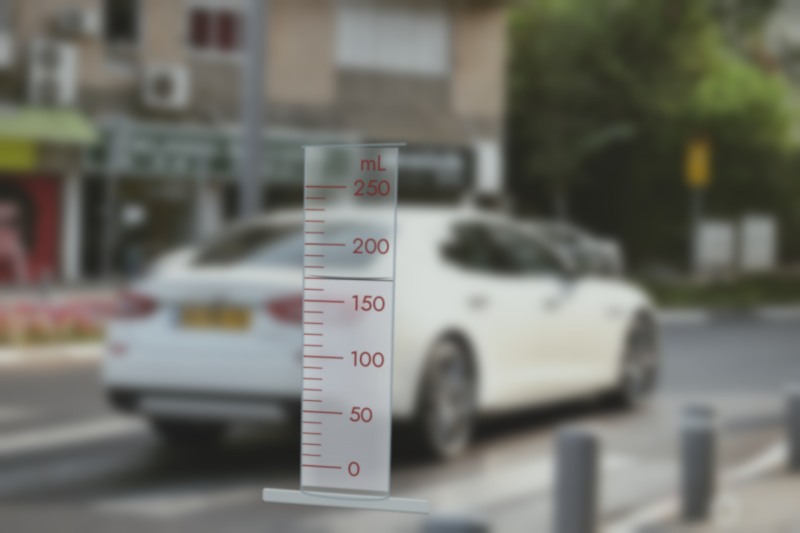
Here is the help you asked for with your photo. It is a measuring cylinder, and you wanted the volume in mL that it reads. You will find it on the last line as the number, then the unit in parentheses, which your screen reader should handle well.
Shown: 170 (mL)
